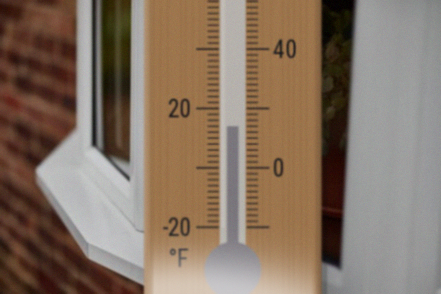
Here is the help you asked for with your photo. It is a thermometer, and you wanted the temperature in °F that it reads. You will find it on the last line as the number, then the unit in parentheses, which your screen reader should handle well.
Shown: 14 (°F)
